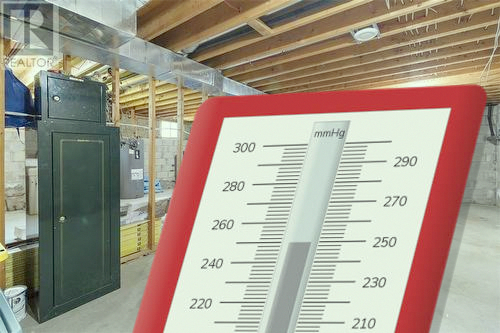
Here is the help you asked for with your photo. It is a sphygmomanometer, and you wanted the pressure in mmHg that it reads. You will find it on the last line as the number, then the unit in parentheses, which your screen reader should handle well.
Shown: 250 (mmHg)
